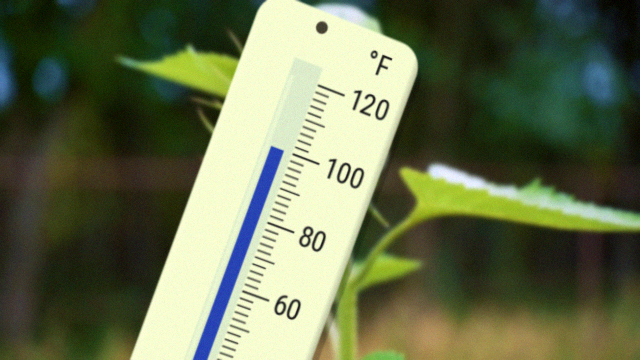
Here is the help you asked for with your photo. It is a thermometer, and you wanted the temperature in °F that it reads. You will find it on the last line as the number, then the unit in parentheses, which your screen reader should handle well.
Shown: 100 (°F)
